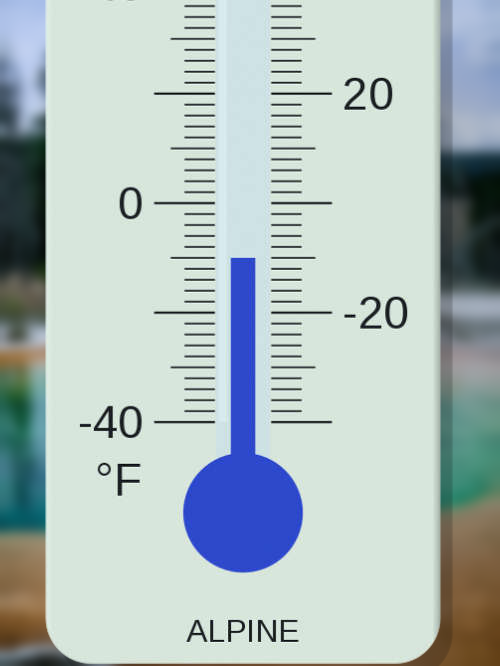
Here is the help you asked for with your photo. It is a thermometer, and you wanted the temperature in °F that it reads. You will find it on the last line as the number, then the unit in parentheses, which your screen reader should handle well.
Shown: -10 (°F)
